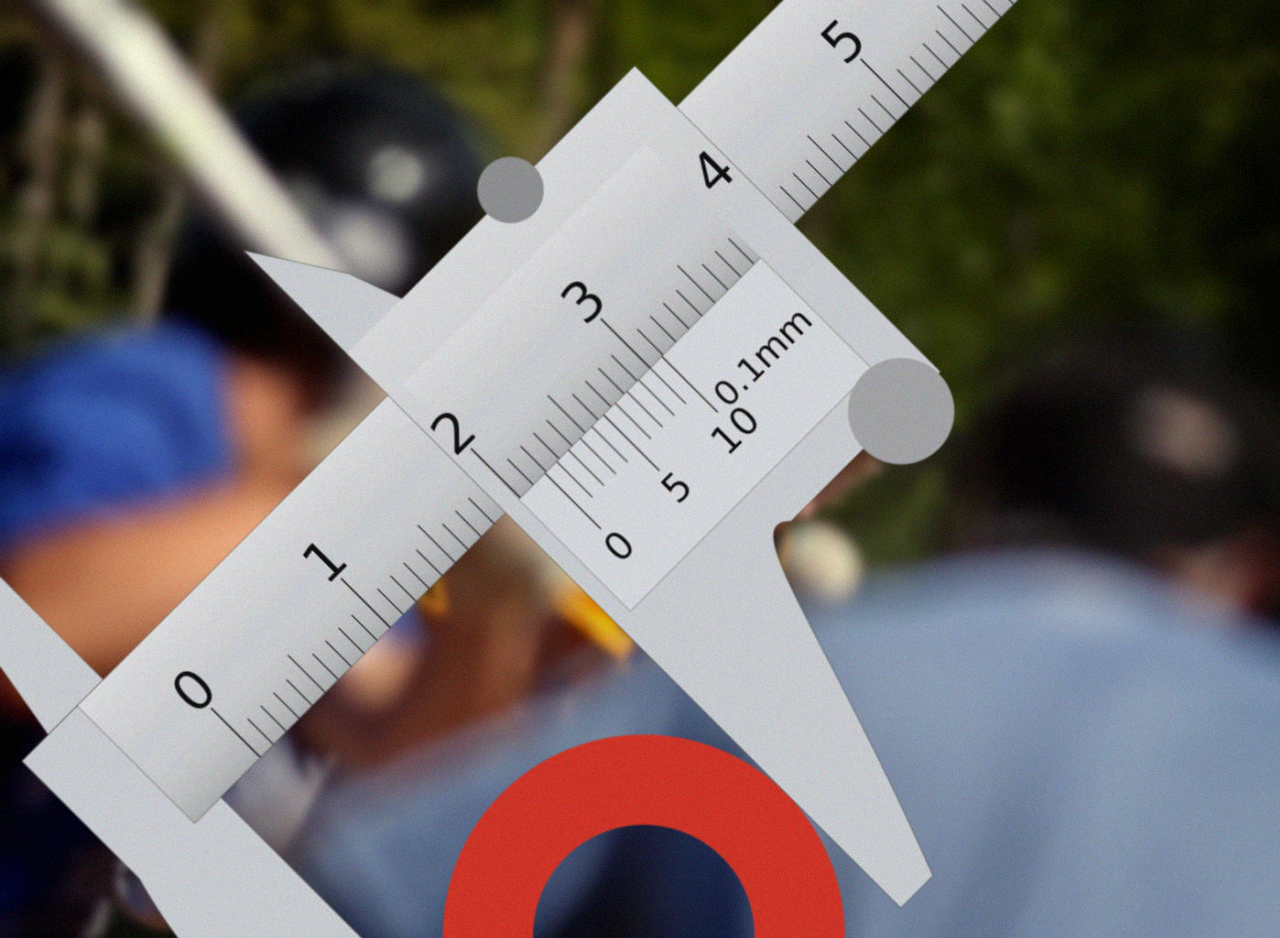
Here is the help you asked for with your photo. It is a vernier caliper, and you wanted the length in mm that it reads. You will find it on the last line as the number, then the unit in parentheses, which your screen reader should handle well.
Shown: 21.9 (mm)
